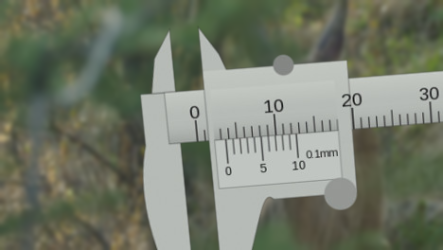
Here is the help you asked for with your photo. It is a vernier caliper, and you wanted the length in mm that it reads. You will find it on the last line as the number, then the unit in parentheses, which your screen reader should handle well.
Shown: 3.6 (mm)
